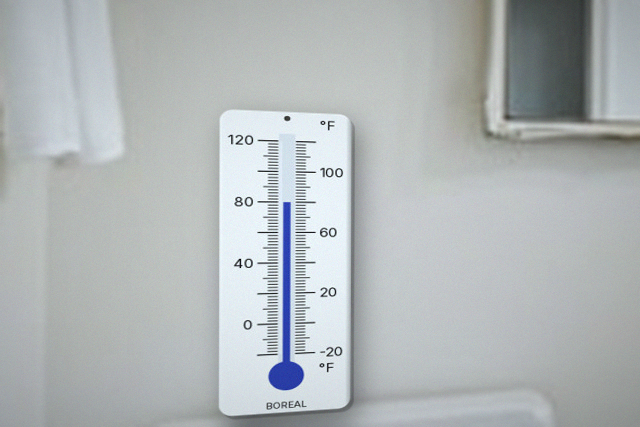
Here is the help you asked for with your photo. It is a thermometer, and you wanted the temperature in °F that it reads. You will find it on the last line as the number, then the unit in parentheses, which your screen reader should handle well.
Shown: 80 (°F)
